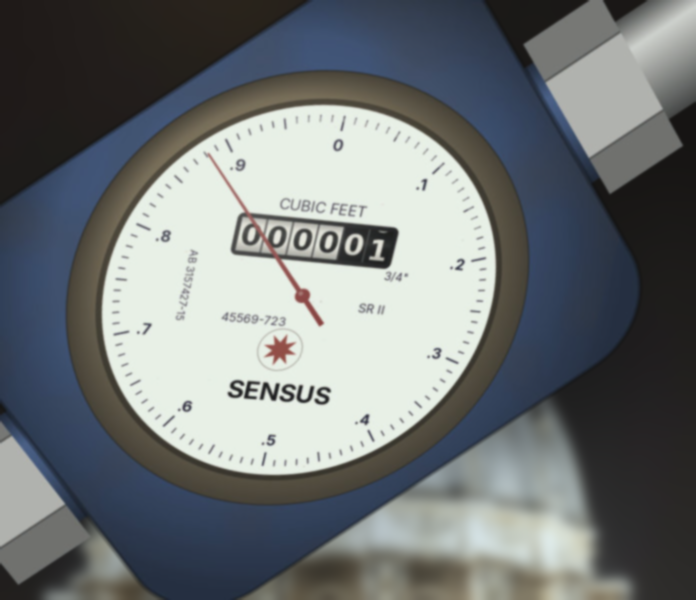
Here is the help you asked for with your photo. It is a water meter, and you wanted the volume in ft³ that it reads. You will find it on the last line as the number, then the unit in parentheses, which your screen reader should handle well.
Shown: 0.88 (ft³)
